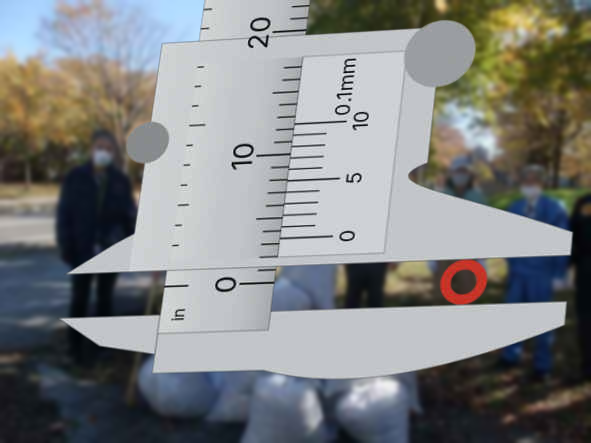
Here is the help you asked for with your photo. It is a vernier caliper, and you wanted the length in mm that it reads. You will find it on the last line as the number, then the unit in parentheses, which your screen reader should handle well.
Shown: 3.4 (mm)
